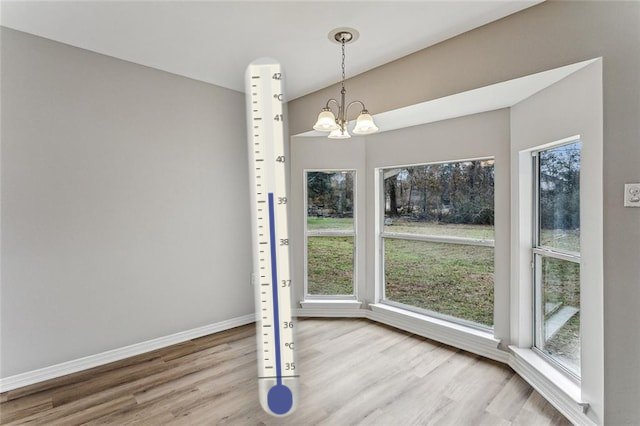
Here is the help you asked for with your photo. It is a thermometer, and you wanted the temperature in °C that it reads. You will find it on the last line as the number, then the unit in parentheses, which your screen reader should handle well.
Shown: 39.2 (°C)
